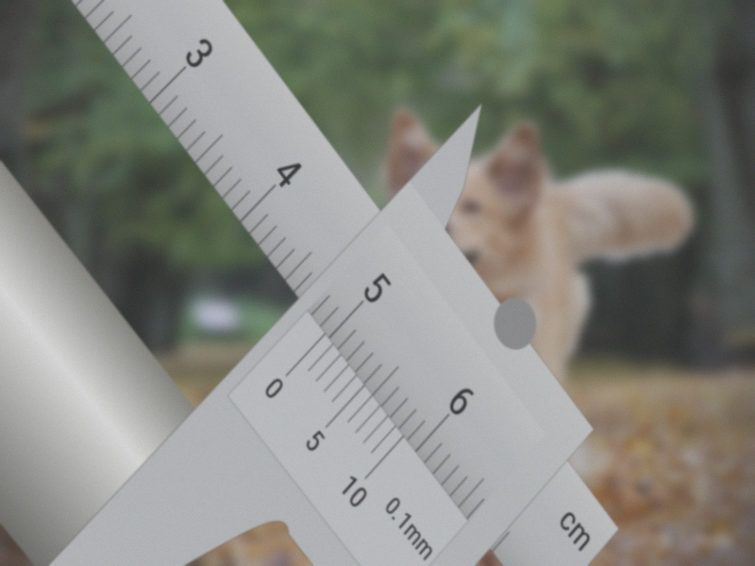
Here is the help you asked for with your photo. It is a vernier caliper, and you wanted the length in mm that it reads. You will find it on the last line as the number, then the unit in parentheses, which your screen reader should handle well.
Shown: 49.6 (mm)
